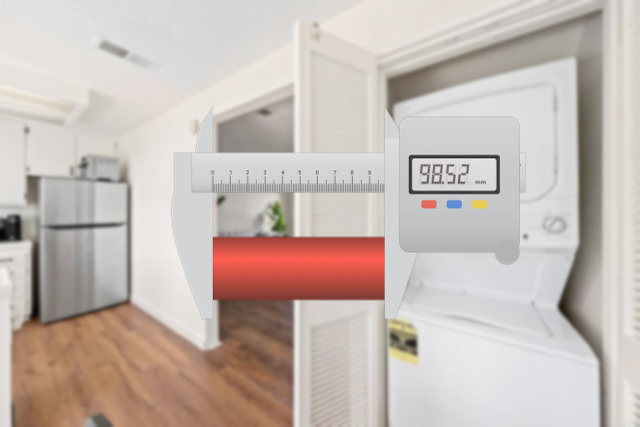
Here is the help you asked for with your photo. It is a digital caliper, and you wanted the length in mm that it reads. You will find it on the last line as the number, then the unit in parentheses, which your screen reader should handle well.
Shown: 98.52 (mm)
